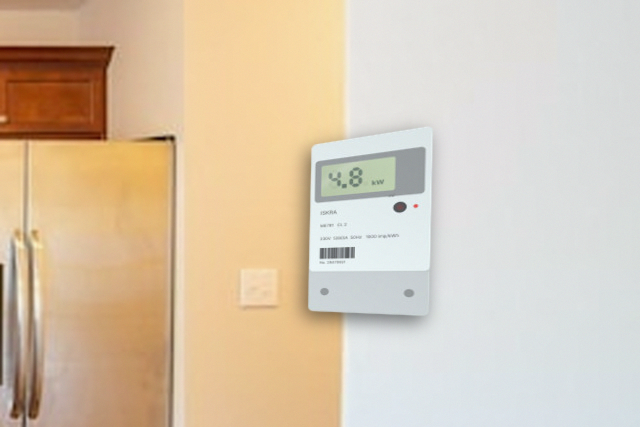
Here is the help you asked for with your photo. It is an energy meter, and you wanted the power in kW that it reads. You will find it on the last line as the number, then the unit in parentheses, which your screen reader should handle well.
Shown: 4.8 (kW)
